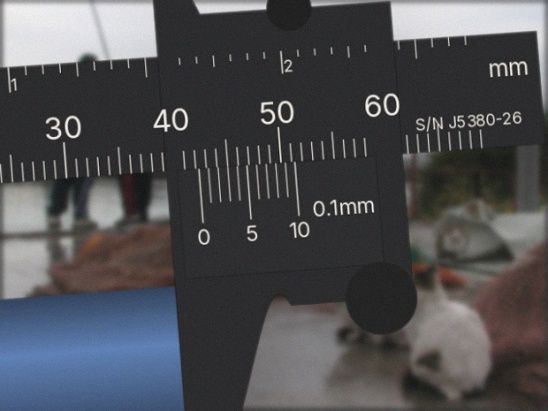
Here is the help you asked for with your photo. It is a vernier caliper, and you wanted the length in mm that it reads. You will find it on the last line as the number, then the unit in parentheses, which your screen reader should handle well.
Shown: 42.3 (mm)
